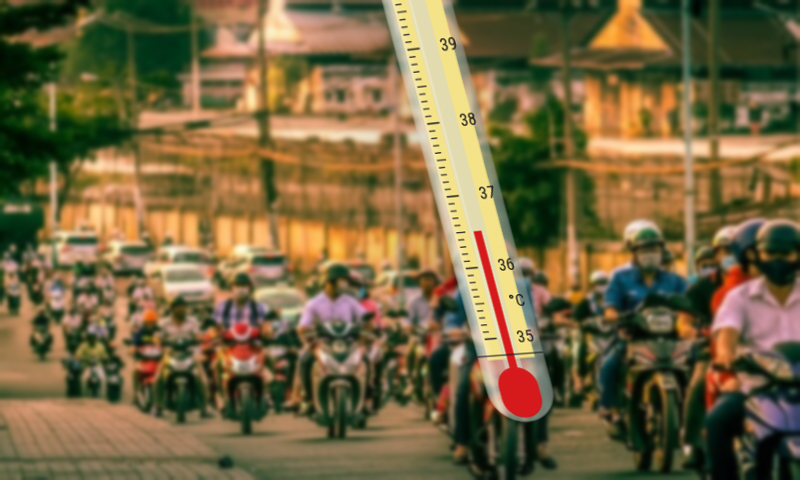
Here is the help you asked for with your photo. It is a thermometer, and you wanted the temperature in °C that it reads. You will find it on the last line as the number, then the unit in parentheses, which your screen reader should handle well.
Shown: 36.5 (°C)
